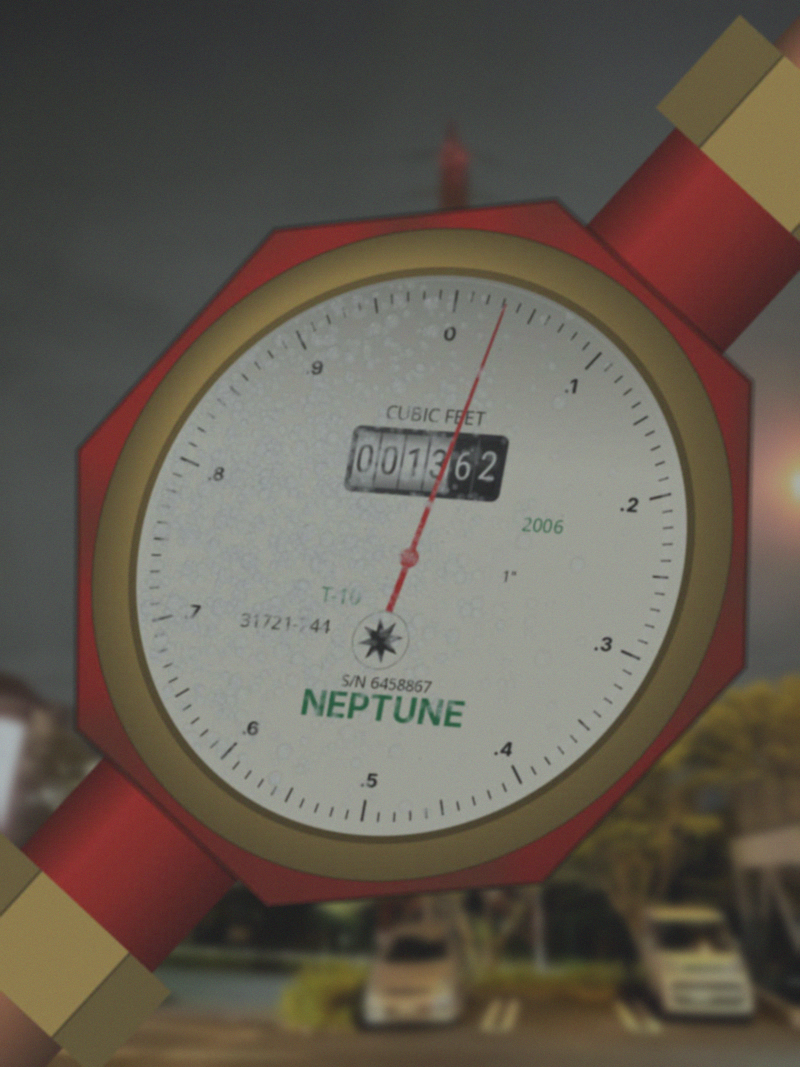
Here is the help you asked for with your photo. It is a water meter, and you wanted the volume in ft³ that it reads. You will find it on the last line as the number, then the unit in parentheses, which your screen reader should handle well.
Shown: 1362.03 (ft³)
